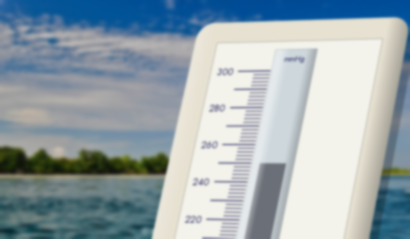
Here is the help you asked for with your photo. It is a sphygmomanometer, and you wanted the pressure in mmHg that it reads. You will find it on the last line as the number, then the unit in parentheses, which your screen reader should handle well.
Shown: 250 (mmHg)
